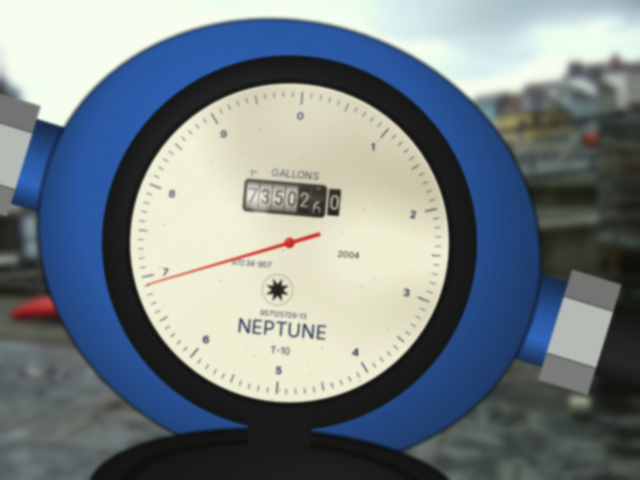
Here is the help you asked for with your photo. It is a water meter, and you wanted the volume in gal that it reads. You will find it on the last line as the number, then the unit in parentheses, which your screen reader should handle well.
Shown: 7350256.9 (gal)
